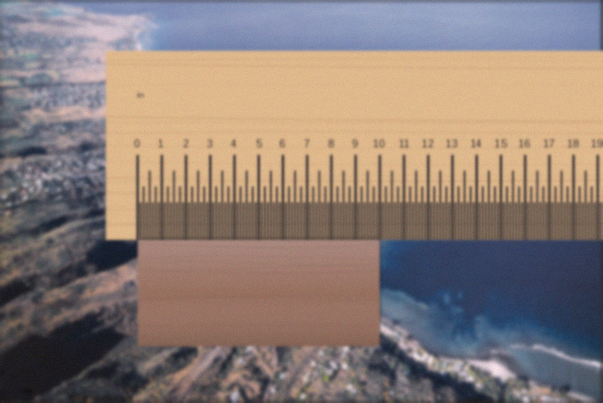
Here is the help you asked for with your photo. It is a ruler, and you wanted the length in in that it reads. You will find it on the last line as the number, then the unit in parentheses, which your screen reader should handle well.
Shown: 10 (in)
